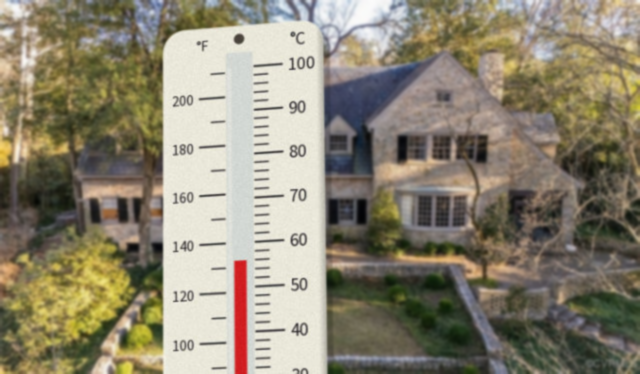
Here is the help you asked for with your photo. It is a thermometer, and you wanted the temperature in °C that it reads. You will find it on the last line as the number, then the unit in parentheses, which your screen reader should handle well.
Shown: 56 (°C)
